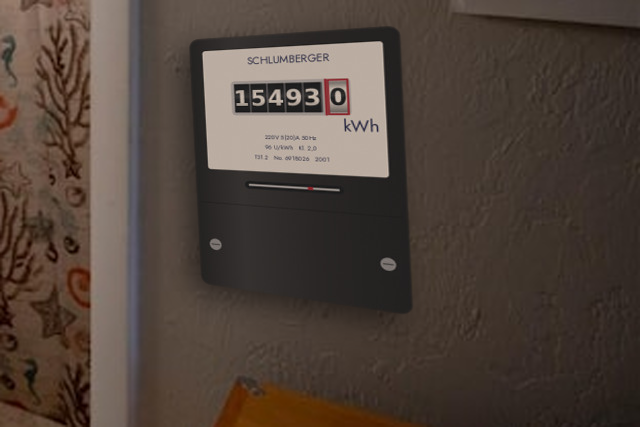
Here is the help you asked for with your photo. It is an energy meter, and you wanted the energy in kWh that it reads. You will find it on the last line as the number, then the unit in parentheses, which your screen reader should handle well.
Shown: 15493.0 (kWh)
